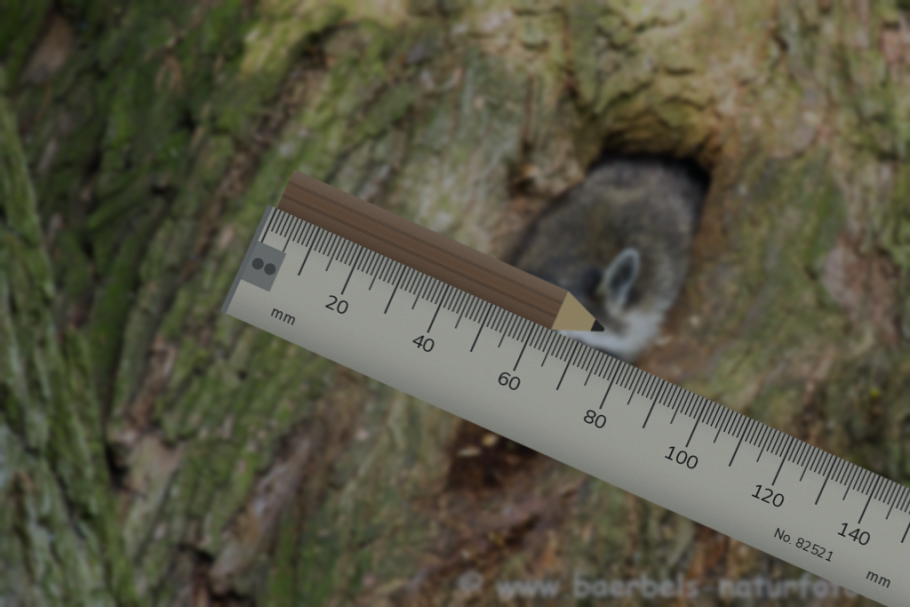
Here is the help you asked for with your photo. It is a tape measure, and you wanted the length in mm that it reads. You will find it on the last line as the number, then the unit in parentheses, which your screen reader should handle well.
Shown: 74 (mm)
